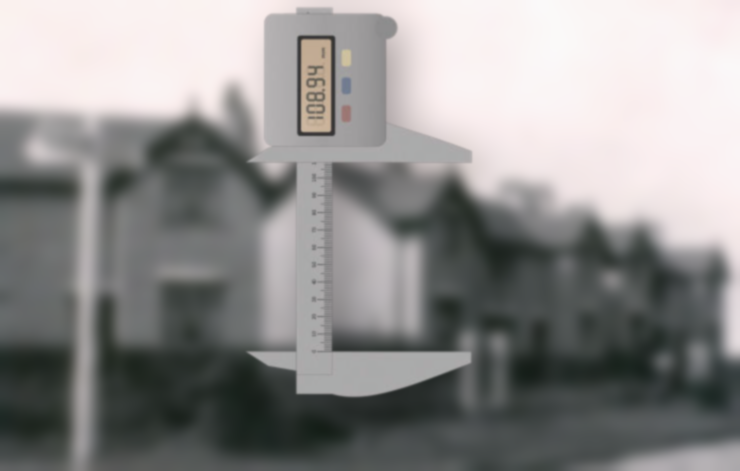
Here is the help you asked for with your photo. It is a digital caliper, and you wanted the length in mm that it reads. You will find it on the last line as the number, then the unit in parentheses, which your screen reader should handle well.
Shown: 108.94 (mm)
